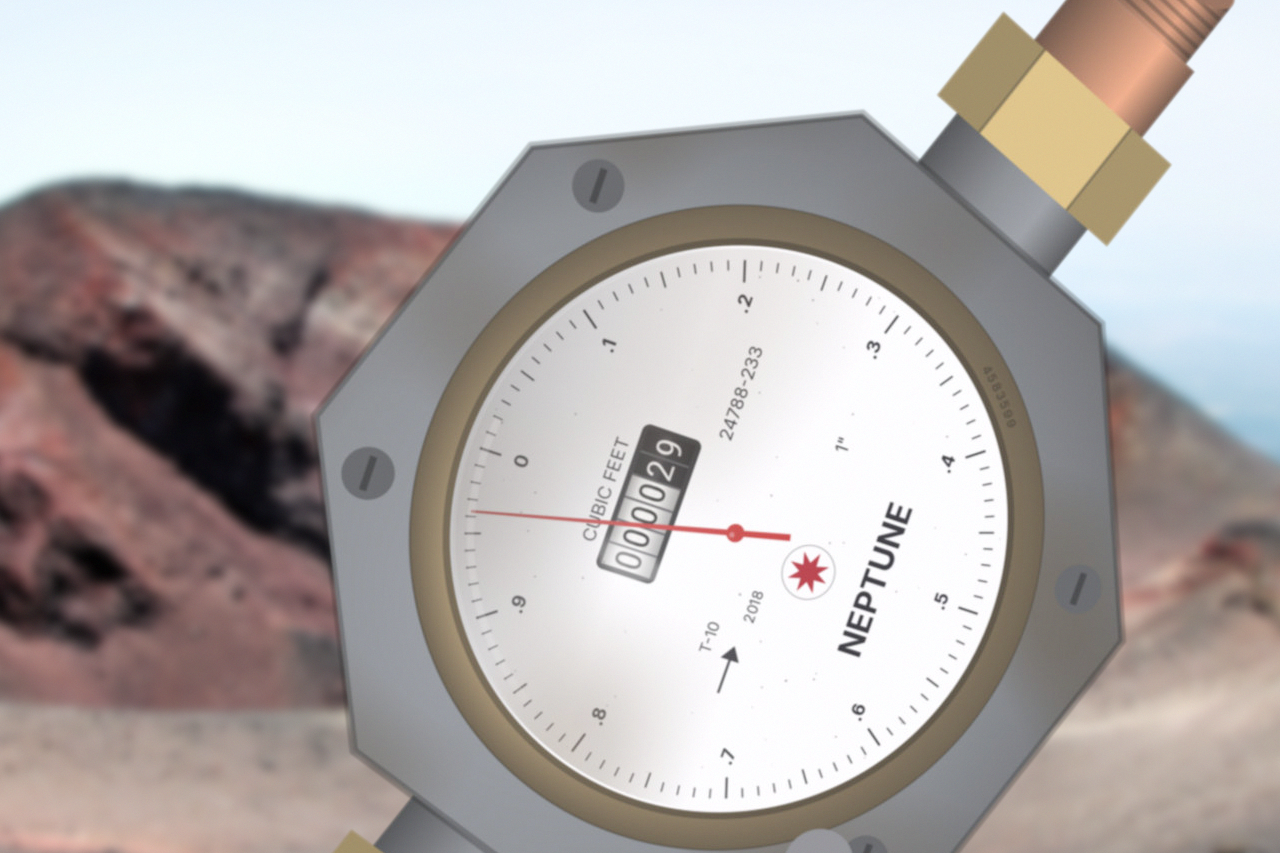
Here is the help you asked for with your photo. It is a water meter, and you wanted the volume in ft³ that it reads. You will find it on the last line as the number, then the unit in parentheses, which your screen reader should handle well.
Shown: 28.96 (ft³)
